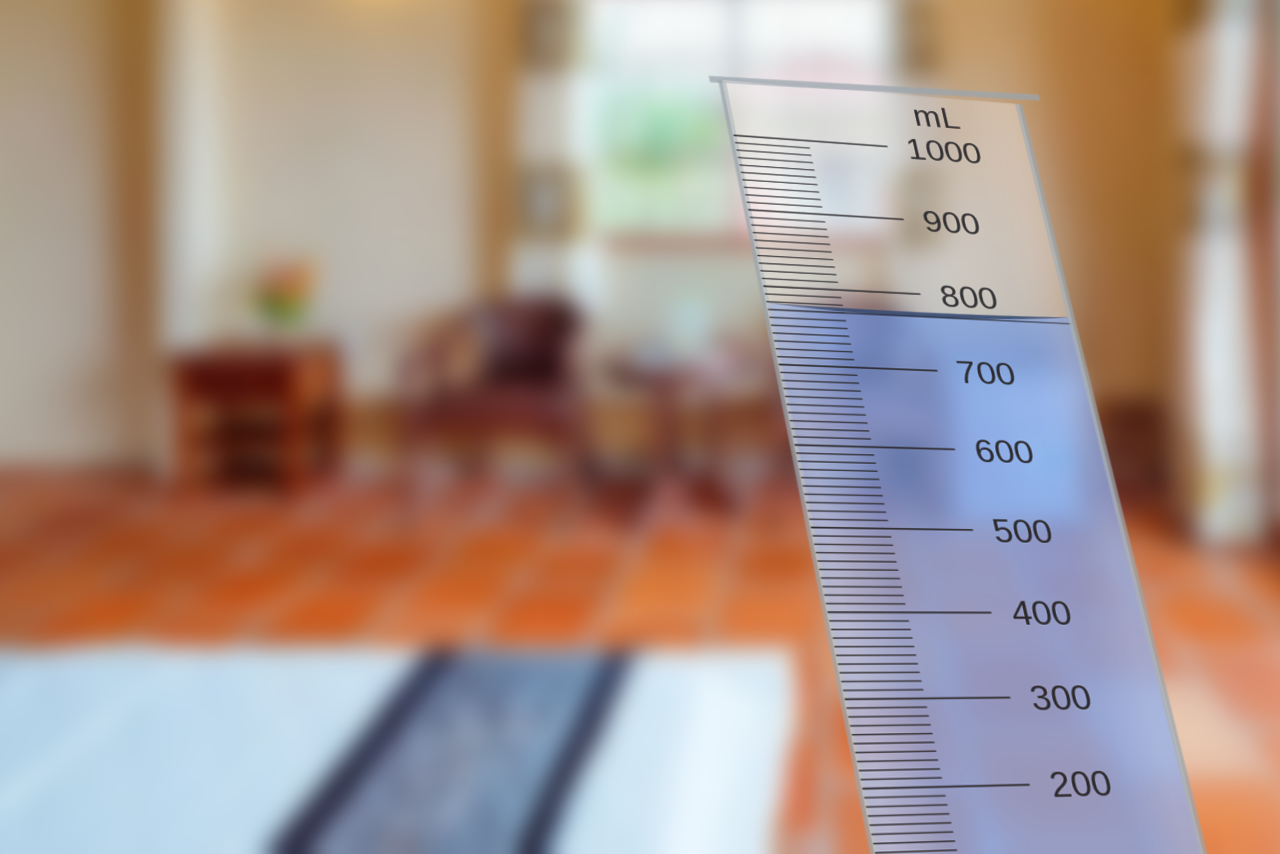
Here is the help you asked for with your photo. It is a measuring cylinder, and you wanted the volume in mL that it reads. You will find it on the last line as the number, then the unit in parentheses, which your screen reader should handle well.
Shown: 770 (mL)
